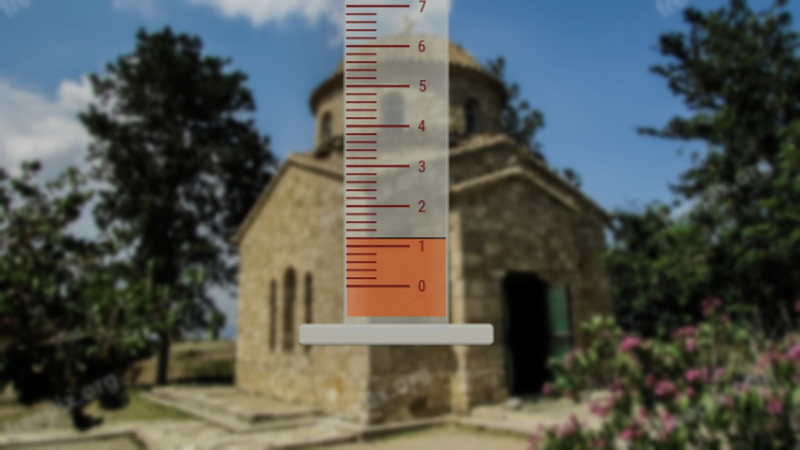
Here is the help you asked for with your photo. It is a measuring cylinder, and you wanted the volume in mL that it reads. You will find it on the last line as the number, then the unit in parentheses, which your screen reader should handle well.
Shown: 1.2 (mL)
